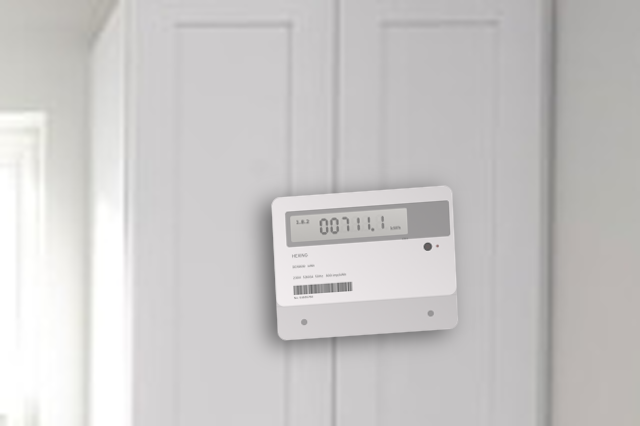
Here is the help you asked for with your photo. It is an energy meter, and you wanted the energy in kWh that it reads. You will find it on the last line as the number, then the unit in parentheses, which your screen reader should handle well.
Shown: 711.1 (kWh)
